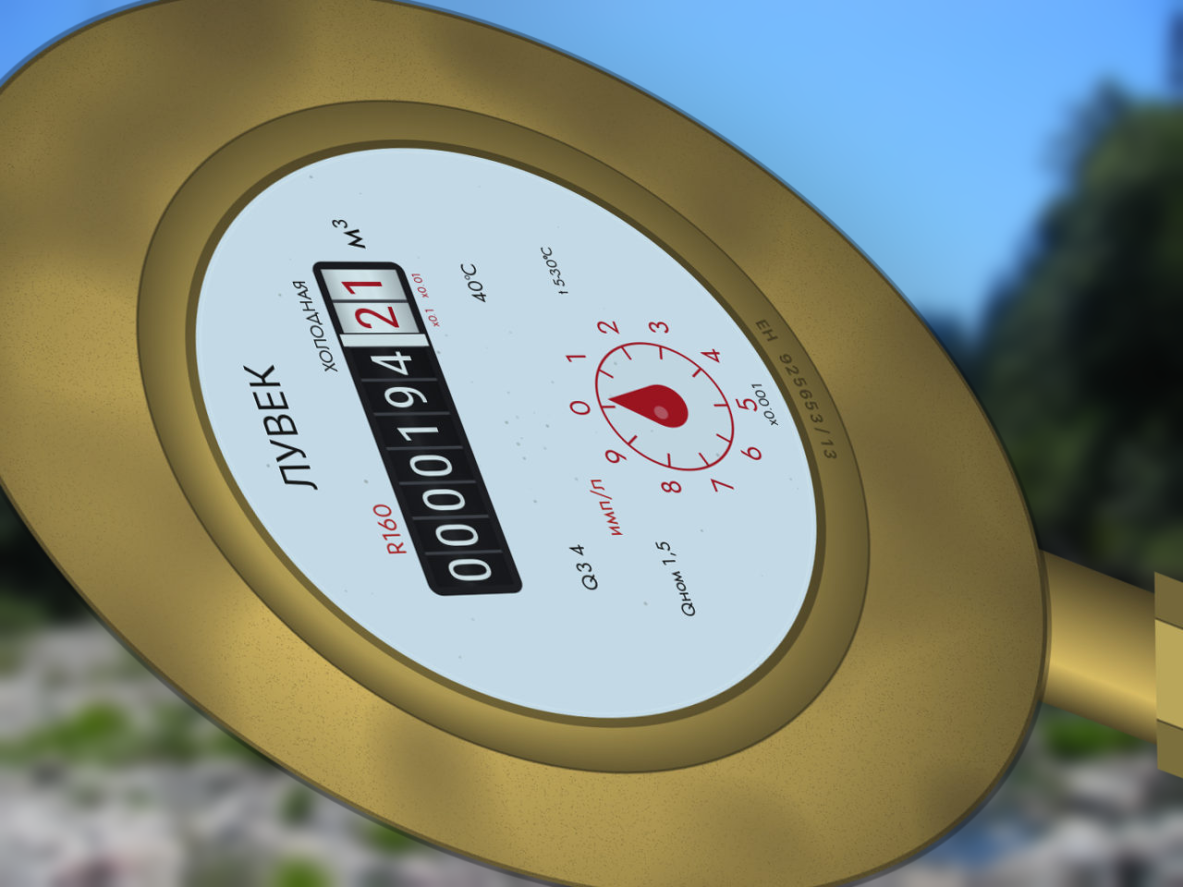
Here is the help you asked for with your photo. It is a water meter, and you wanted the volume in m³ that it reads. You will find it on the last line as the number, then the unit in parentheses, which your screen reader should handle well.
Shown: 194.210 (m³)
